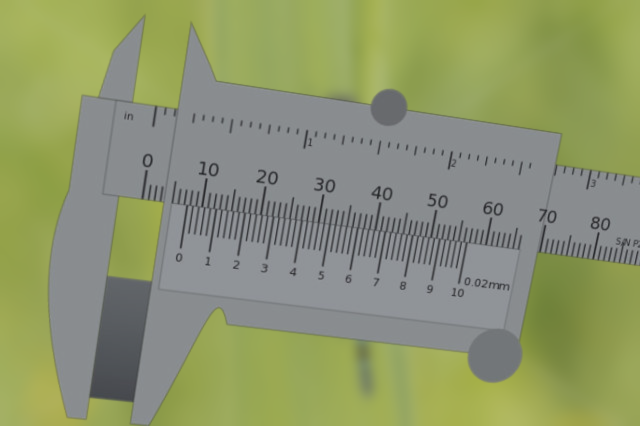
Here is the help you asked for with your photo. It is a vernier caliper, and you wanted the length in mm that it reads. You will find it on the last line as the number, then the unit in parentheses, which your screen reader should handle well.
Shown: 7.5 (mm)
